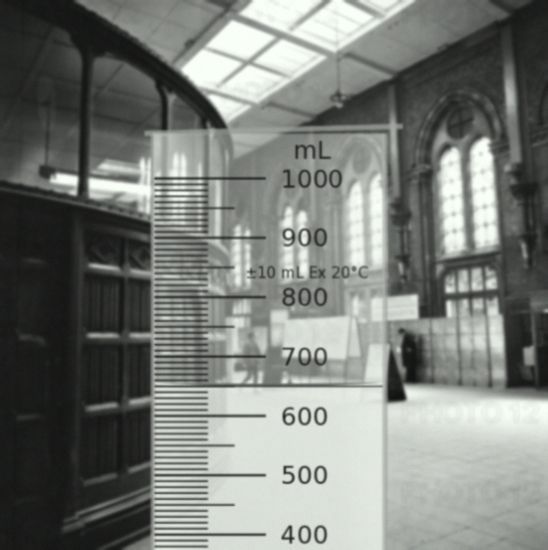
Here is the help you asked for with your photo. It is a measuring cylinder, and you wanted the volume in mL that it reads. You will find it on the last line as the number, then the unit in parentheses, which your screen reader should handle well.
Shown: 650 (mL)
